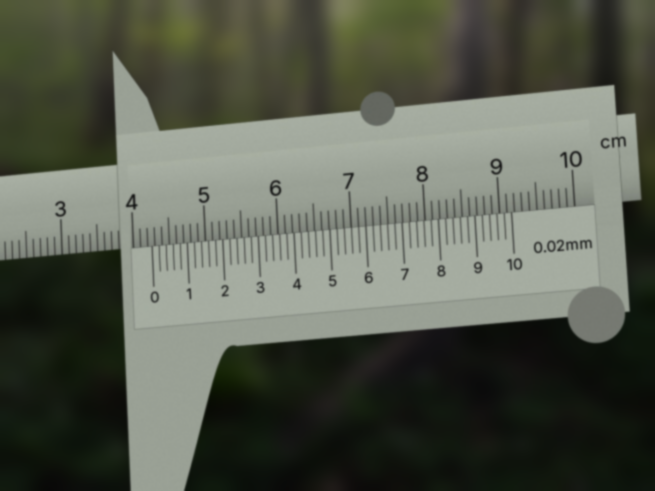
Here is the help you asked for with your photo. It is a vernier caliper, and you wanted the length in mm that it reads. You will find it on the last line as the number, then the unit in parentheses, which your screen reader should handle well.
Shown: 42.6 (mm)
